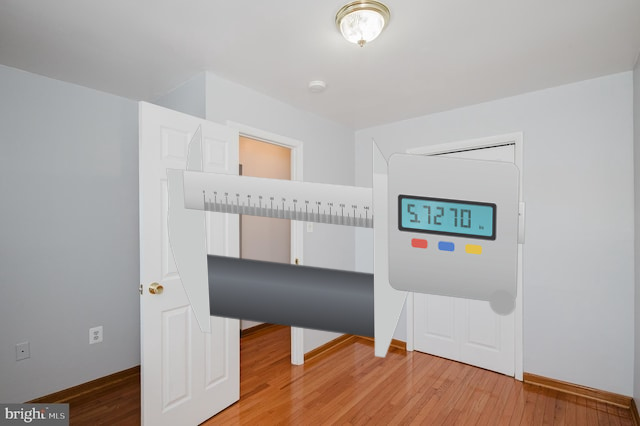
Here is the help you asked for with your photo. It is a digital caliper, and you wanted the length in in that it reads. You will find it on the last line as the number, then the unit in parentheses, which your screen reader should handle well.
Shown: 5.7270 (in)
